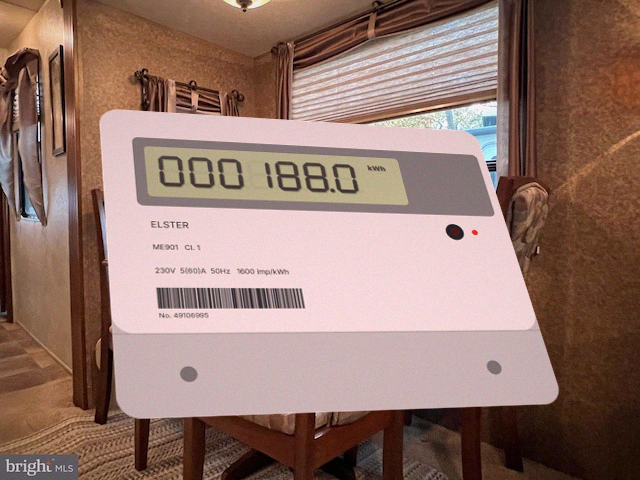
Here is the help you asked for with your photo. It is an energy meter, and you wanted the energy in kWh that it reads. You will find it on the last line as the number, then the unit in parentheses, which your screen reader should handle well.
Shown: 188.0 (kWh)
